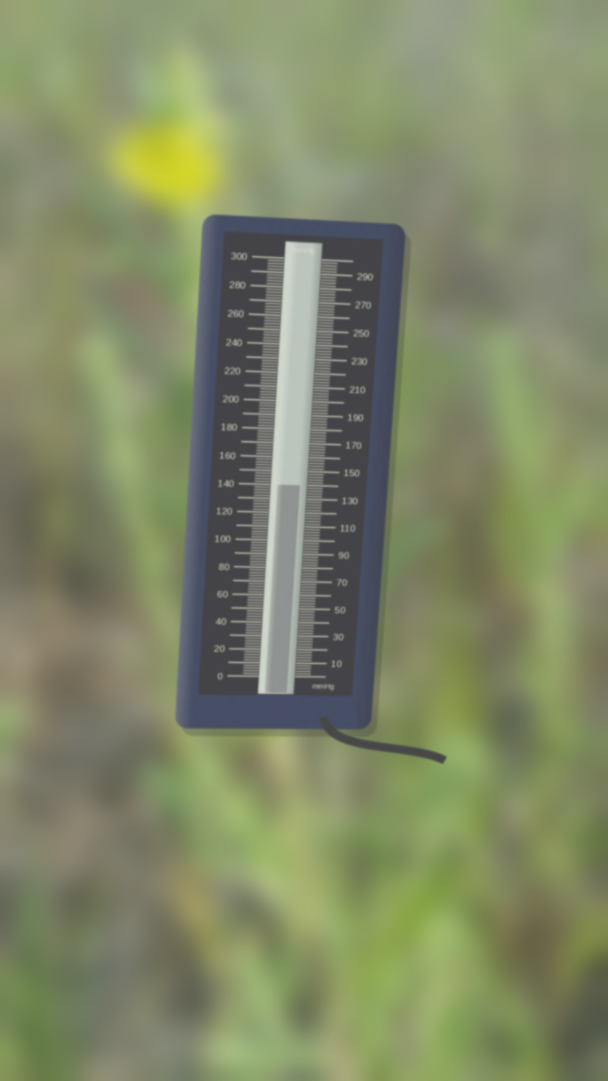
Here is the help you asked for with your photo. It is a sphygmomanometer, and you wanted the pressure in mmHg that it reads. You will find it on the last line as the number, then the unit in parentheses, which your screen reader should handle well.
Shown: 140 (mmHg)
